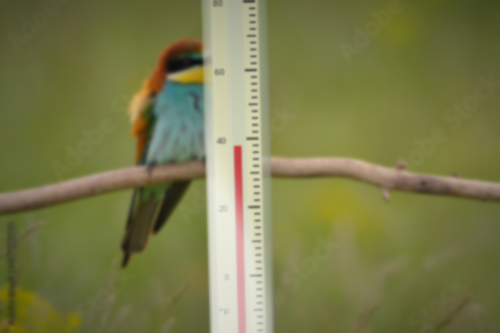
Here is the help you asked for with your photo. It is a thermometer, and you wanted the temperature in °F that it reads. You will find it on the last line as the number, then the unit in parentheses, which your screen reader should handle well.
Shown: 38 (°F)
